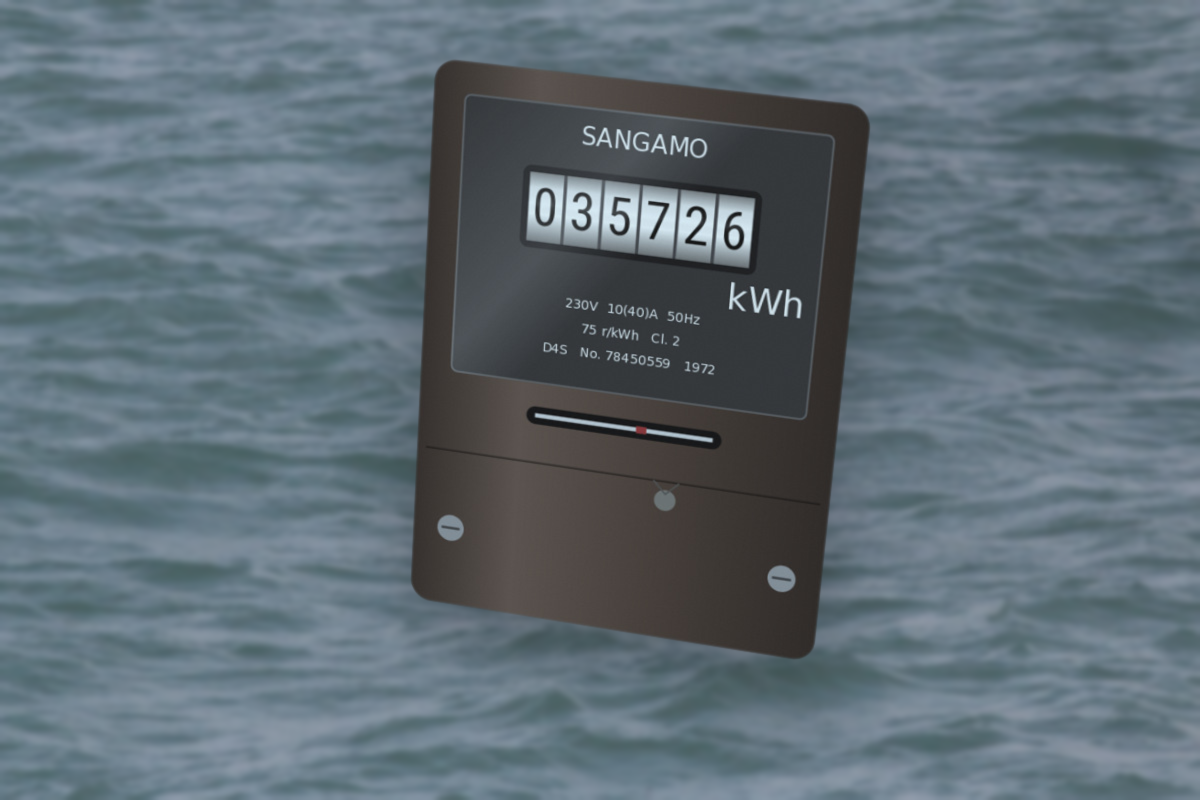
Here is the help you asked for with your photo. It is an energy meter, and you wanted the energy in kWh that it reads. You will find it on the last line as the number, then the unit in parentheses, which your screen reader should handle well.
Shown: 35726 (kWh)
